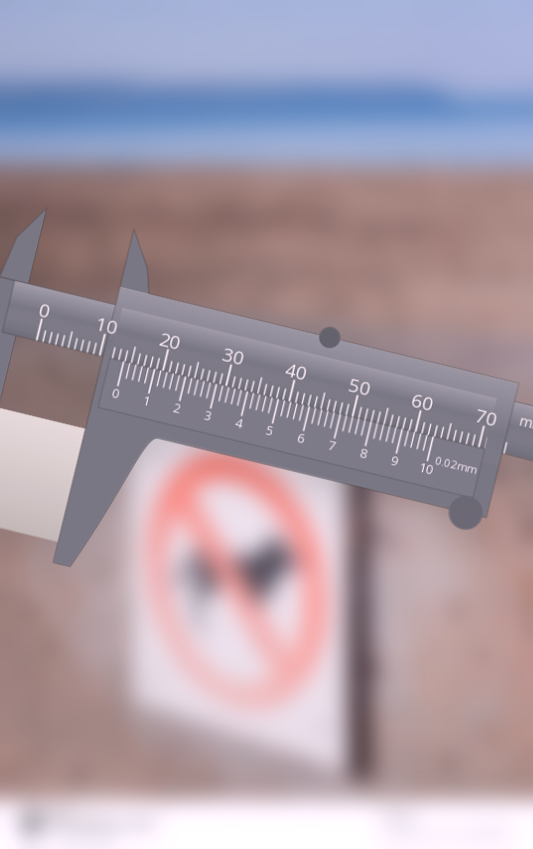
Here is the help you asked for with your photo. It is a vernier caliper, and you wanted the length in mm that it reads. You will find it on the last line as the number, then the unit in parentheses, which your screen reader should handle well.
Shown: 13.8 (mm)
